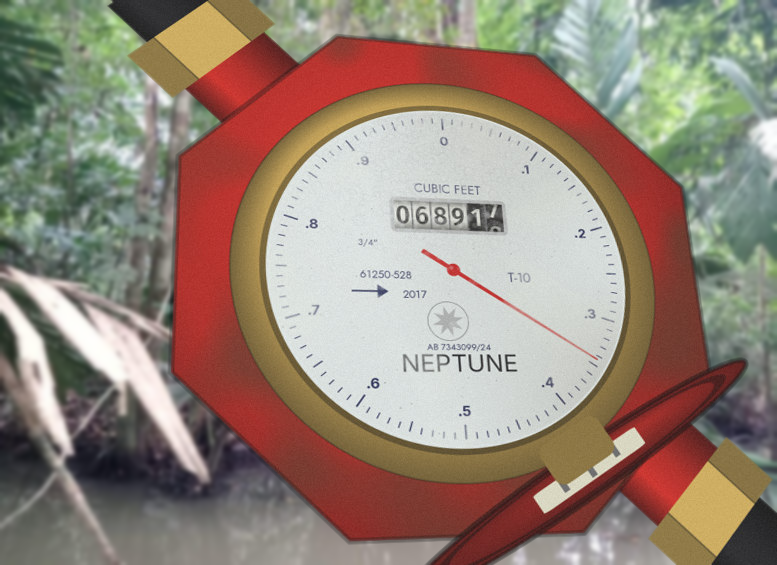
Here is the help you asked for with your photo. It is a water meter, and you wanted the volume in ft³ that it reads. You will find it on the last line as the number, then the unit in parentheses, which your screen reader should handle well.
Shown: 68917.34 (ft³)
